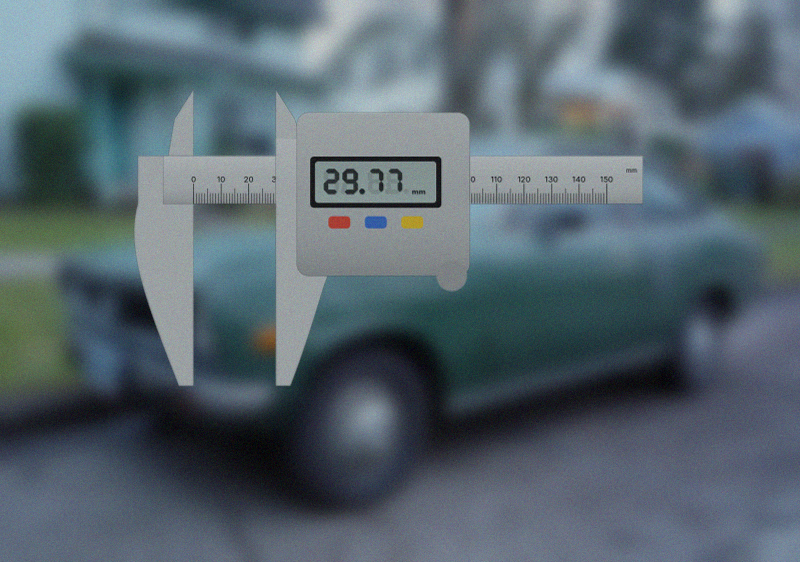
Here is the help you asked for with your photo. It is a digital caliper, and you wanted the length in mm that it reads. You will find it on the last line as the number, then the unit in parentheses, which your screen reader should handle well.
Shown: 29.77 (mm)
